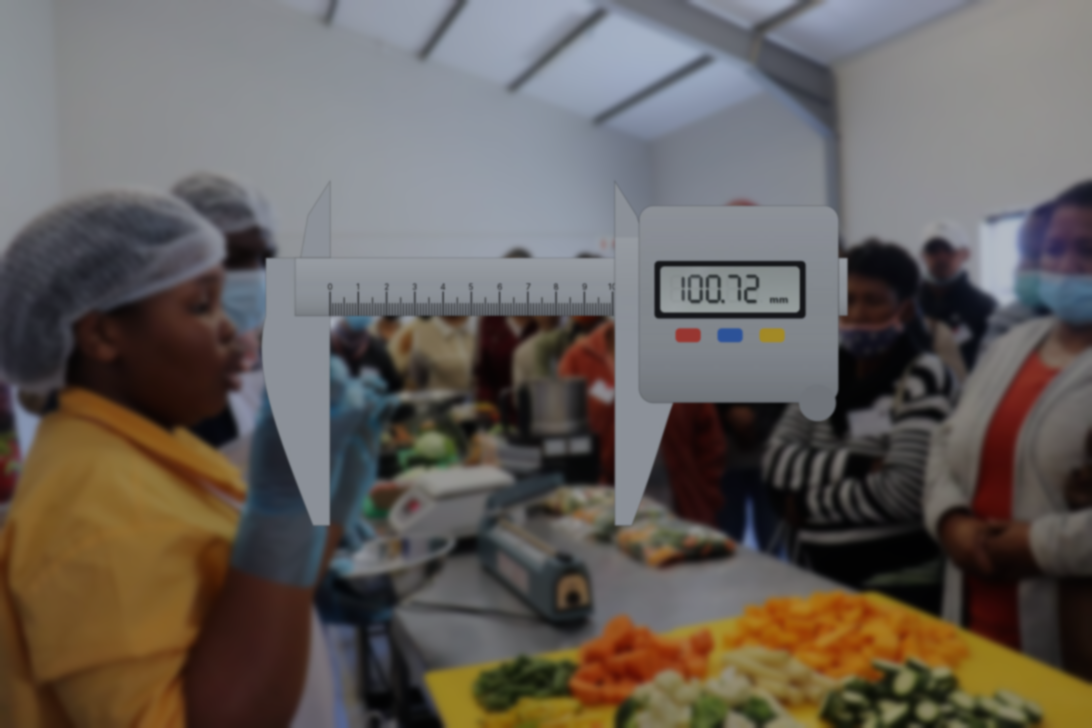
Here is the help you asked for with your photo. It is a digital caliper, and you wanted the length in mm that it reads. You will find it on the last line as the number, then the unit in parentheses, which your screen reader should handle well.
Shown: 100.72 (mm)
